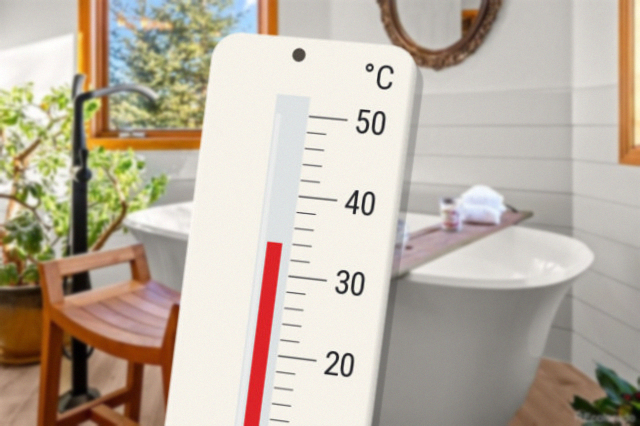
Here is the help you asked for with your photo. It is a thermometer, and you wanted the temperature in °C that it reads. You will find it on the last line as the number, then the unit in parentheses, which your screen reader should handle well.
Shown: 34 (°C)
